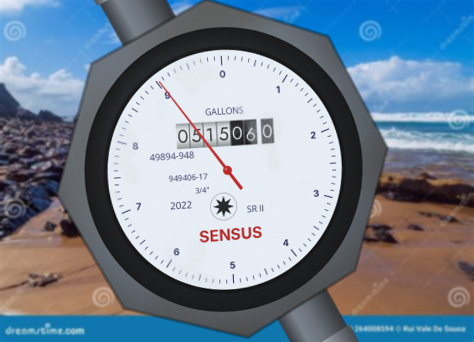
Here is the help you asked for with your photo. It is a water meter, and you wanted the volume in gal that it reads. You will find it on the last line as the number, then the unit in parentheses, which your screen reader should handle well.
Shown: 515059.0 (gal)
